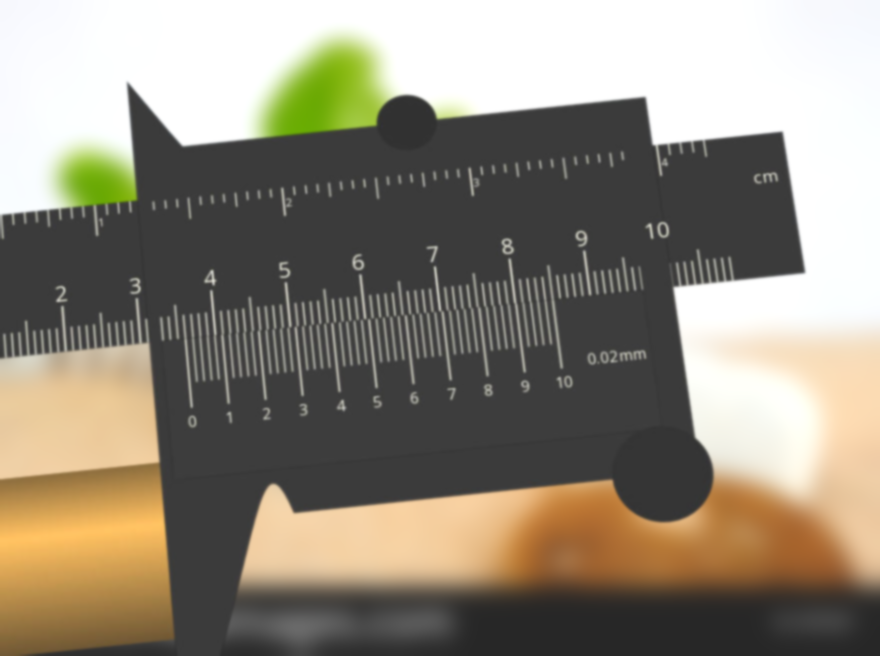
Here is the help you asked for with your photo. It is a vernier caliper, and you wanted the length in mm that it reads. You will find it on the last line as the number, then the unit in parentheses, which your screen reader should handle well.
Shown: 36.0 (mm)
